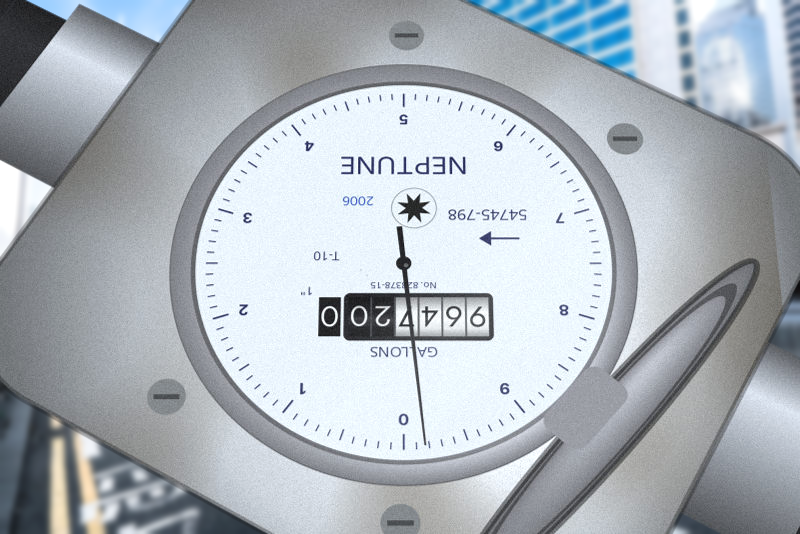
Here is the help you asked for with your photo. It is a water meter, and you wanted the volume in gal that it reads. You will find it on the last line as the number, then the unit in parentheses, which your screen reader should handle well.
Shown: 9647199.8 (gal)
